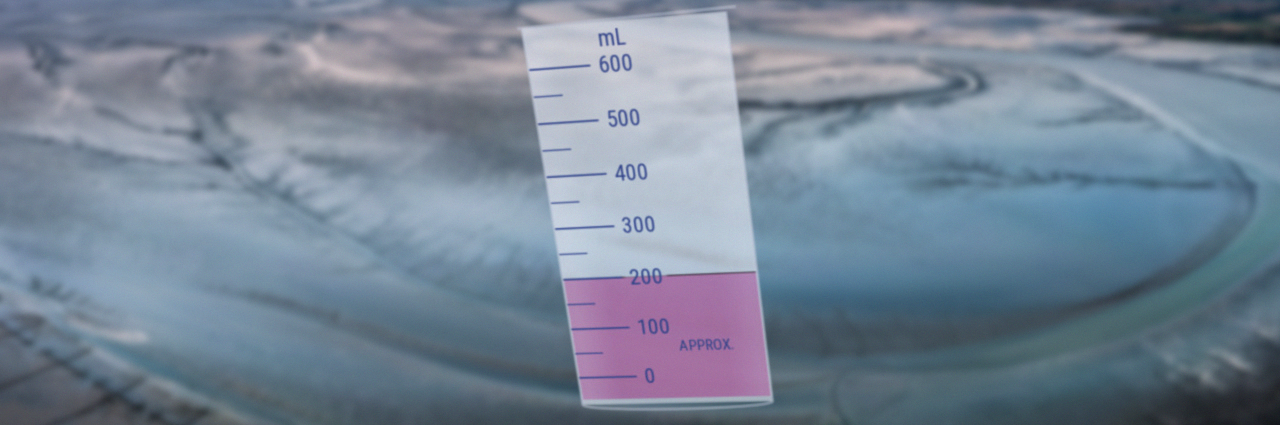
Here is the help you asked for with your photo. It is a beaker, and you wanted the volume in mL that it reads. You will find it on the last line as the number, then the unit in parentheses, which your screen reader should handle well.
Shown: 200 (mL)
